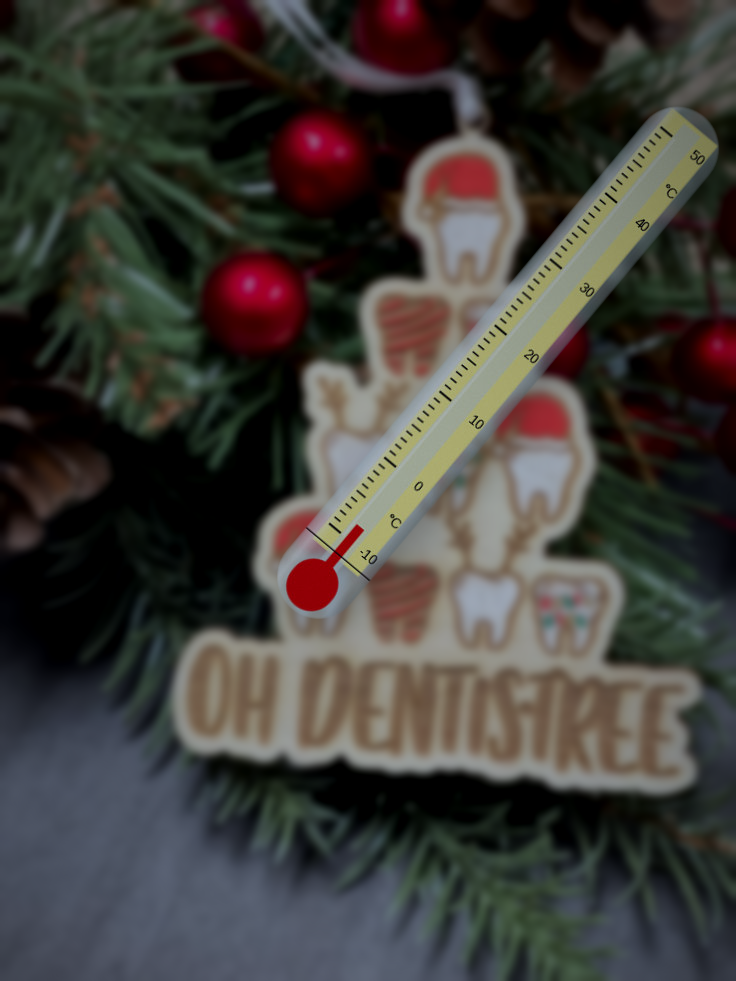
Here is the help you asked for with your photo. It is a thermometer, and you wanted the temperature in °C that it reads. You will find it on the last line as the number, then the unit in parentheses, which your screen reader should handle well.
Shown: -8 (°C)
